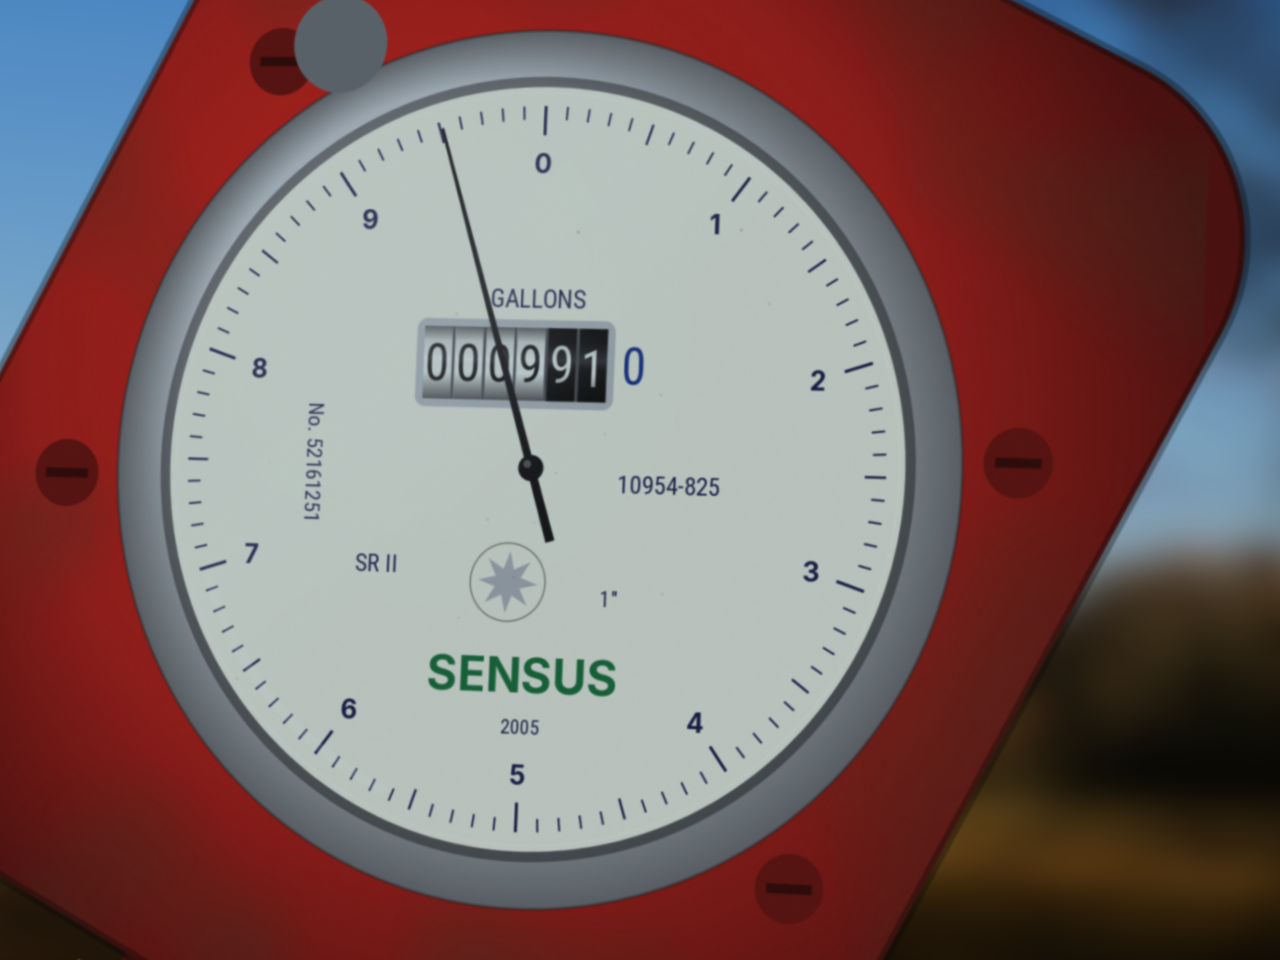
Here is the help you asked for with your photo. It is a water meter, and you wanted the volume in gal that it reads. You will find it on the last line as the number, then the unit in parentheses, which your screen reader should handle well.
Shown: 9909.5 (gal)
